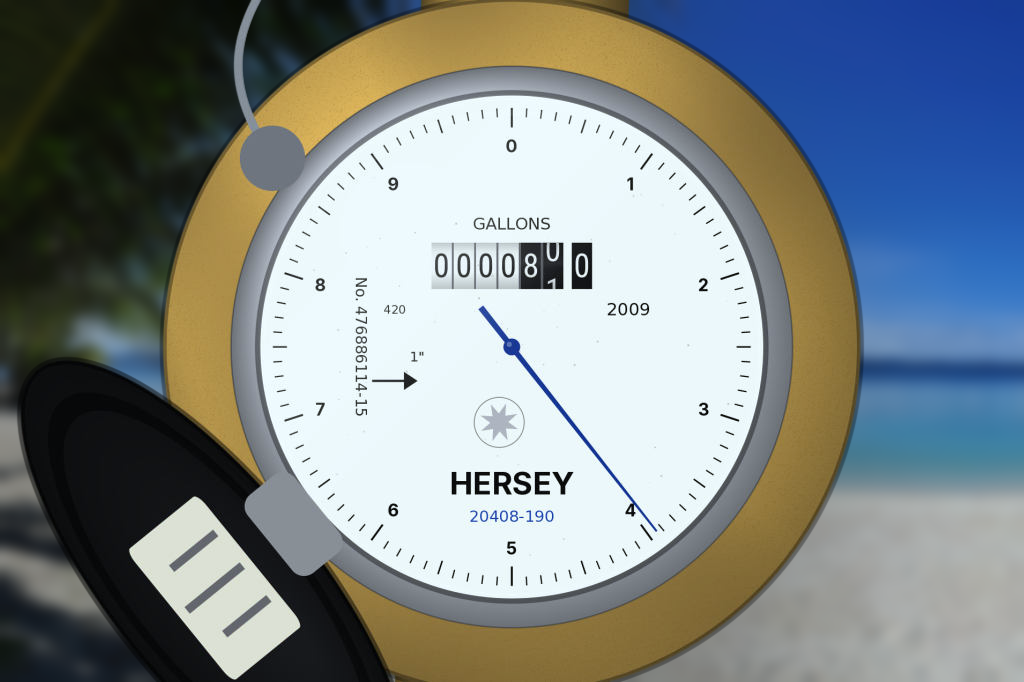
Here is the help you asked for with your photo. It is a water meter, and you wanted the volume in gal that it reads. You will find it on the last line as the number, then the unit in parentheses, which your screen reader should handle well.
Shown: 803.9 (gal)
